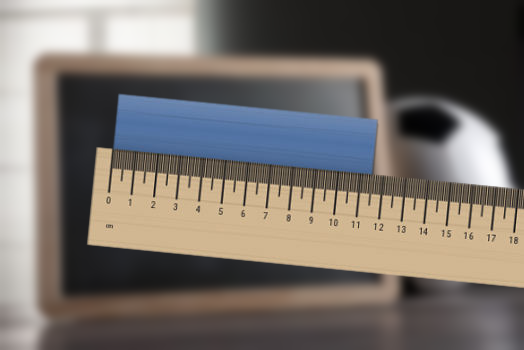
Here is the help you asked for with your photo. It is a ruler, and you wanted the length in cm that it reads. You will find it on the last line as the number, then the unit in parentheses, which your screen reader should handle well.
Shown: 11.5 (cm)
